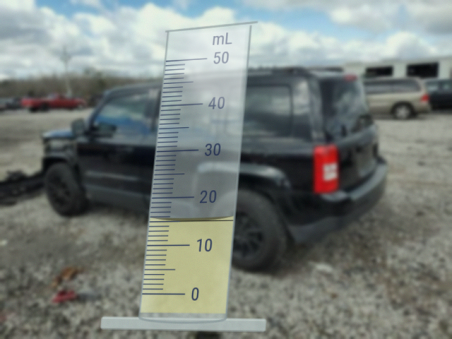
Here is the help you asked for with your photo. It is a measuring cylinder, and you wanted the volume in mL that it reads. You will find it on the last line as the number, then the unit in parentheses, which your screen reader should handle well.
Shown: 15 (mL)
